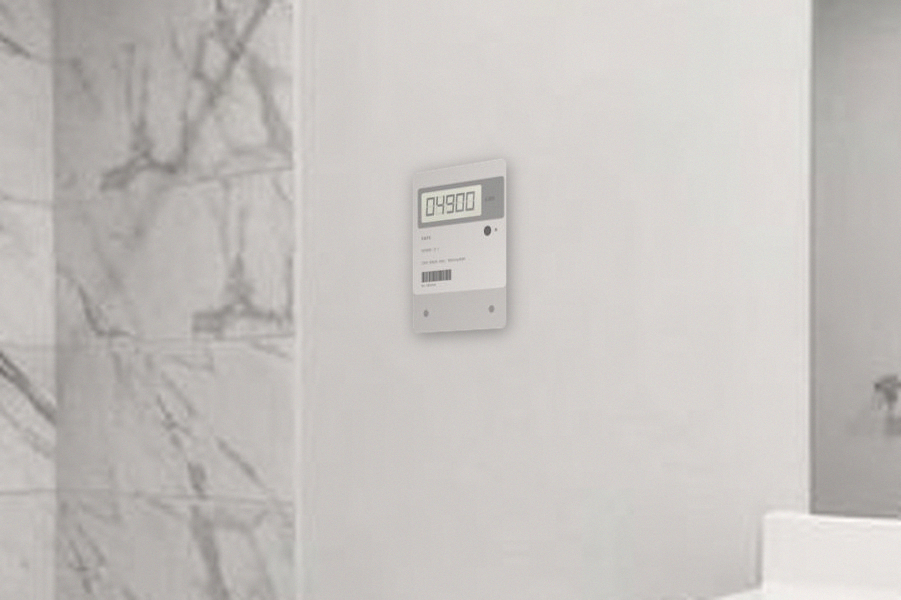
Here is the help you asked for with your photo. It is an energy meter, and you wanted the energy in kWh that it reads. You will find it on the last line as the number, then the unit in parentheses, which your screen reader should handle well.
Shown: 4900 (kWh)
